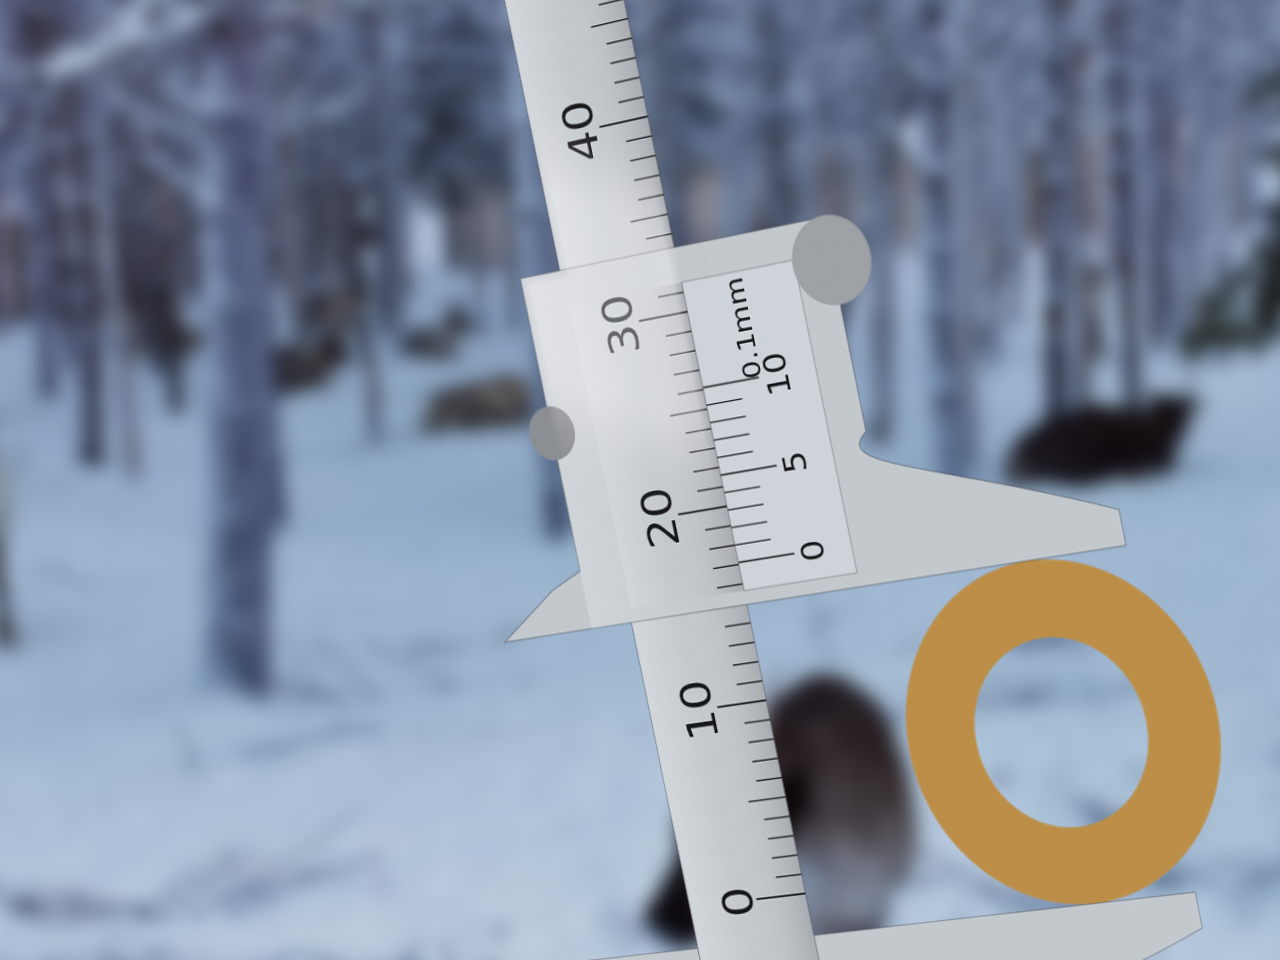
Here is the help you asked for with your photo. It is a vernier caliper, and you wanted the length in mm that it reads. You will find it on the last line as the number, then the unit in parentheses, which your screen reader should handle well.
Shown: 17.1 (mm)
